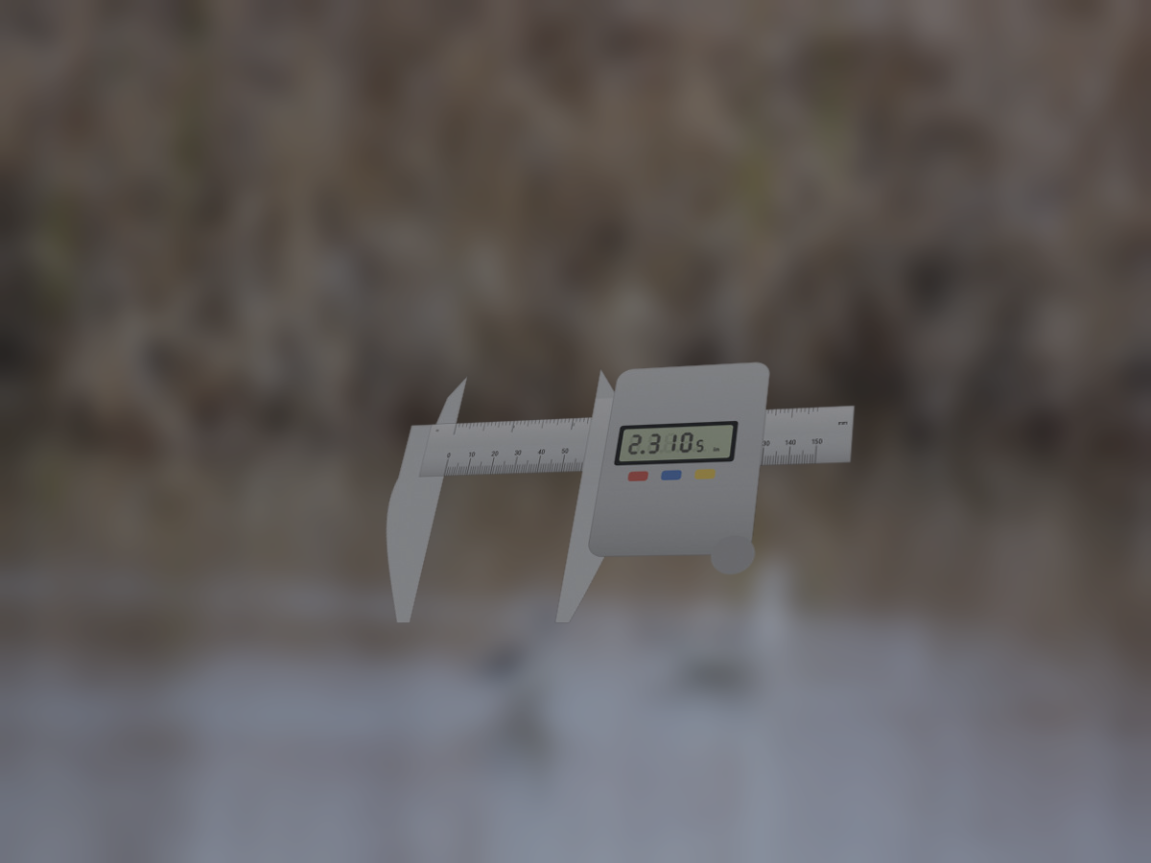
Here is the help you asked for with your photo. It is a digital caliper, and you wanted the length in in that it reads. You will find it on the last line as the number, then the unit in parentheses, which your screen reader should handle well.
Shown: 2.3105 (in)
